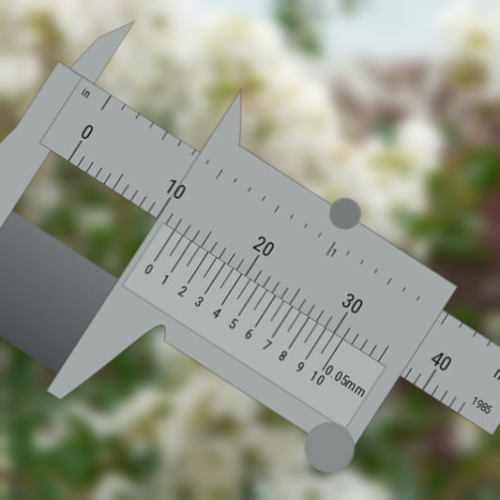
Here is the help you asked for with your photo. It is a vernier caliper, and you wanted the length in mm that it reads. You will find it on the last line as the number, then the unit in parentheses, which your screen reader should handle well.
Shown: 12.0 (mm)
